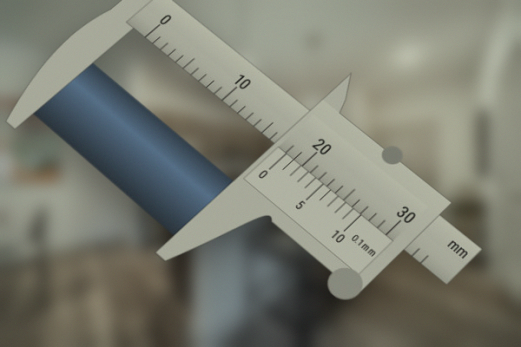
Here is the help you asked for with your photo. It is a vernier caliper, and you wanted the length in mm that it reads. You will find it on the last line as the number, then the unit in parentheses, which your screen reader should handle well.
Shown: 18.1 (mm)
